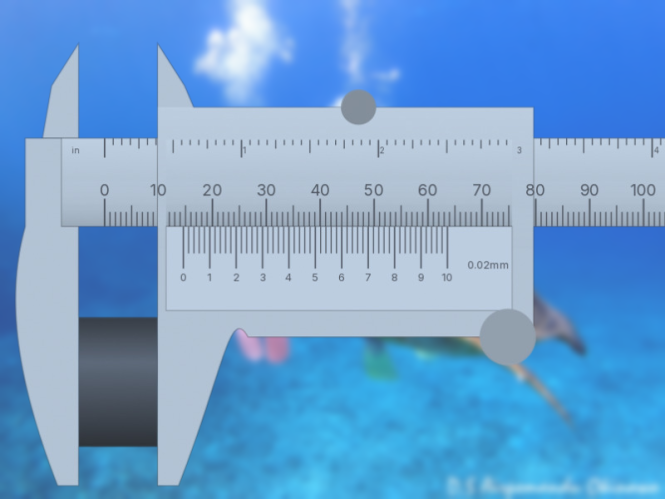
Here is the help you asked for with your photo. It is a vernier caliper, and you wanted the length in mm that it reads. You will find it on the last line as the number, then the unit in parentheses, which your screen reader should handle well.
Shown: 14.6 (mm)
